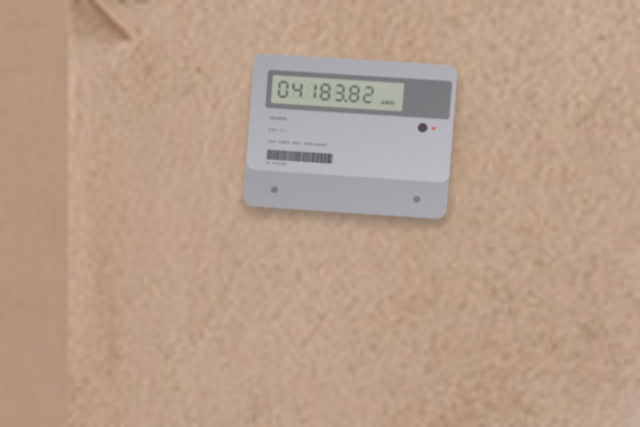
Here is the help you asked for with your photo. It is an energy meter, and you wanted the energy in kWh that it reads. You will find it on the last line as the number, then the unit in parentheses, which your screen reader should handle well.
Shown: 4183.82 (kWh)
